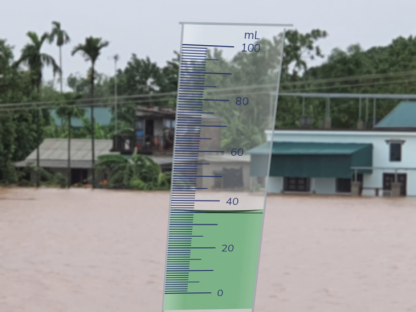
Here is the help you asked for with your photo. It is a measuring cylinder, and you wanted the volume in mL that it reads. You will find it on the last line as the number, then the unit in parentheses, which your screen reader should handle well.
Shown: 35 (mL)
